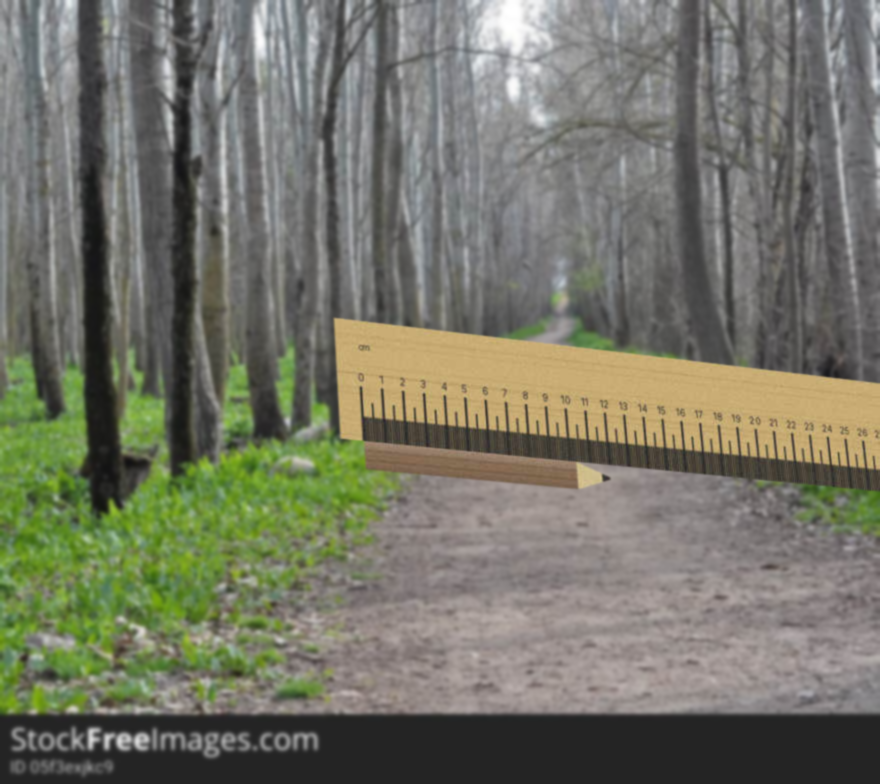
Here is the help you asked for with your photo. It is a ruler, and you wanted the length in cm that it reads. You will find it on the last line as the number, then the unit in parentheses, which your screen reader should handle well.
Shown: 12 (cm)
